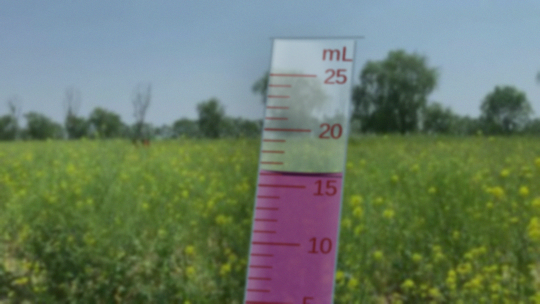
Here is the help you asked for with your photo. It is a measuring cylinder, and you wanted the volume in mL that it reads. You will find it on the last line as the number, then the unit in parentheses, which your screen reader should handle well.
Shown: 16 (mL)
